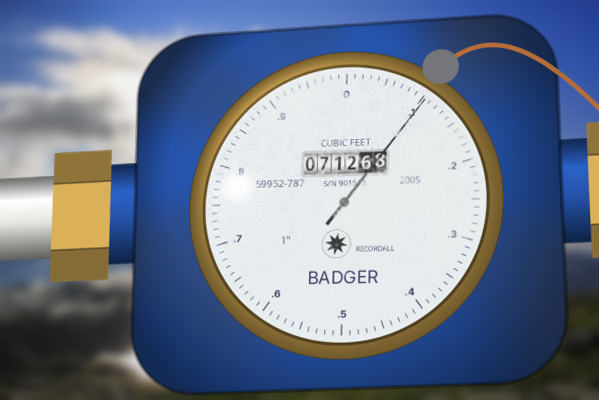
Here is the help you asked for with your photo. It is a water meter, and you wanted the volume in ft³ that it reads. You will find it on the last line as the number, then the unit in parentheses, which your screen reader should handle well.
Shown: 71268.10 (ft³)
